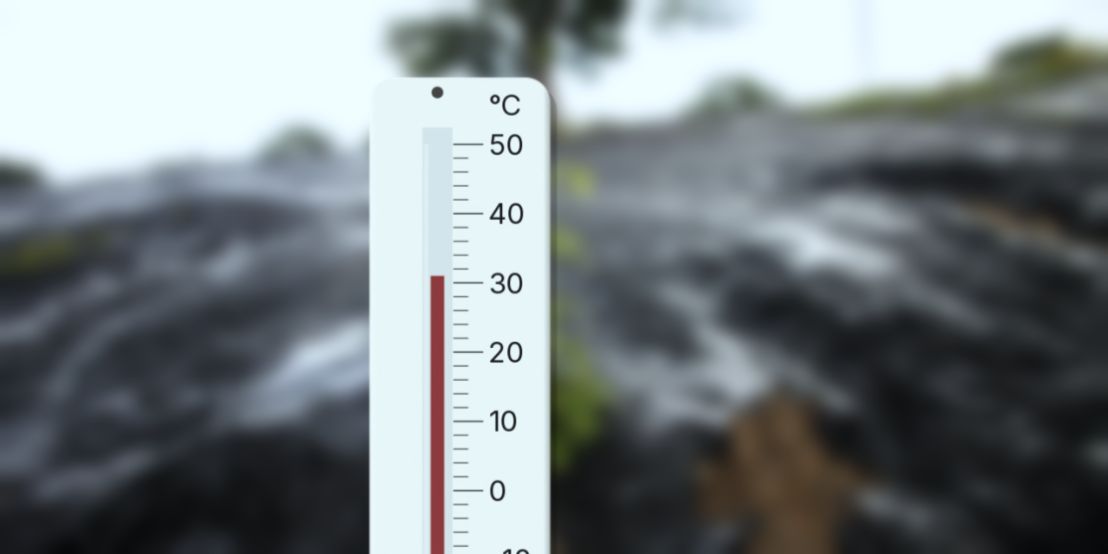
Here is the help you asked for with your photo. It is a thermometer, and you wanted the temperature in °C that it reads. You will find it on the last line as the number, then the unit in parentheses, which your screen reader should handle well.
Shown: 31 (°C)
